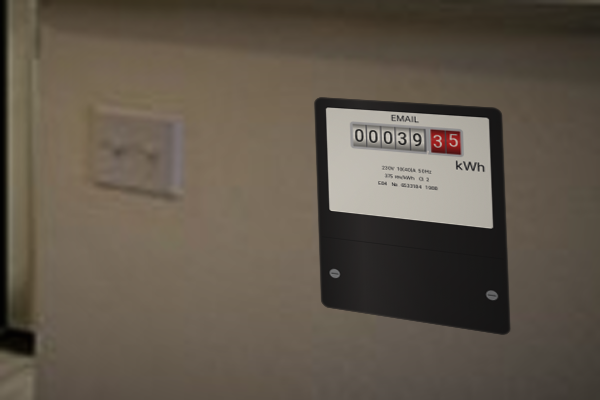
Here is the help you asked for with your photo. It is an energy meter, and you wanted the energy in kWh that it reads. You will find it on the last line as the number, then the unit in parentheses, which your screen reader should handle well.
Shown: 39.35 (kWh)
